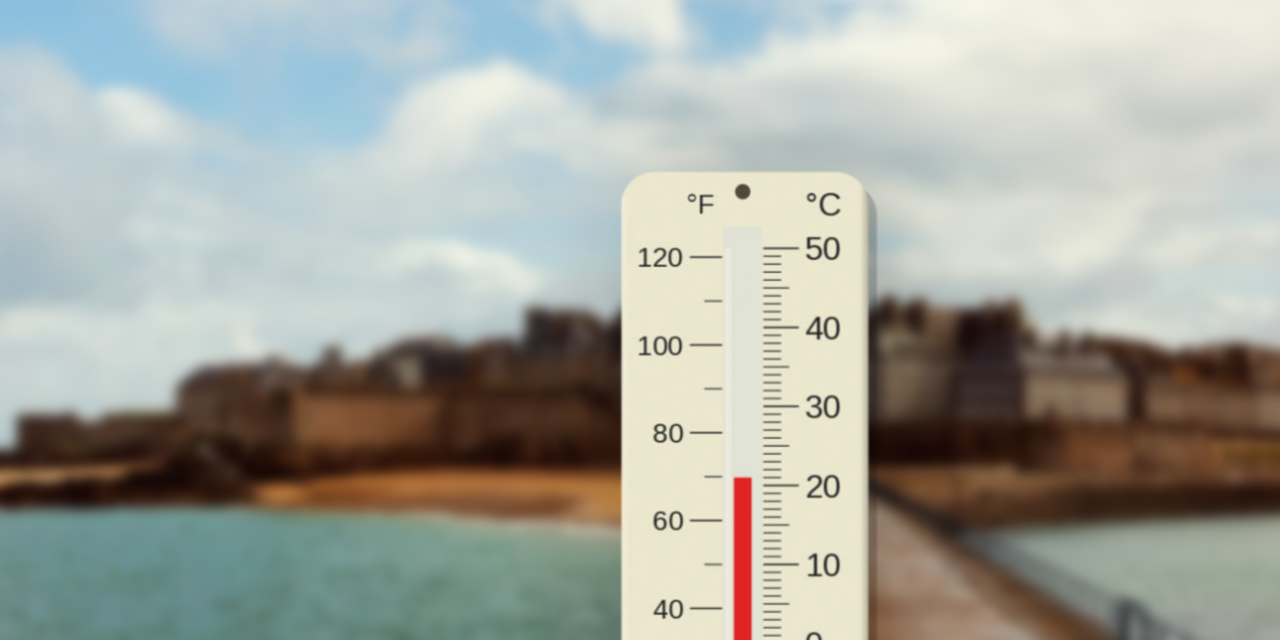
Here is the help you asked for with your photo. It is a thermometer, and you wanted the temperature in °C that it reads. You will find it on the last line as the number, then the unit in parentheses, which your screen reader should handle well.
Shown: 21 (°C)
